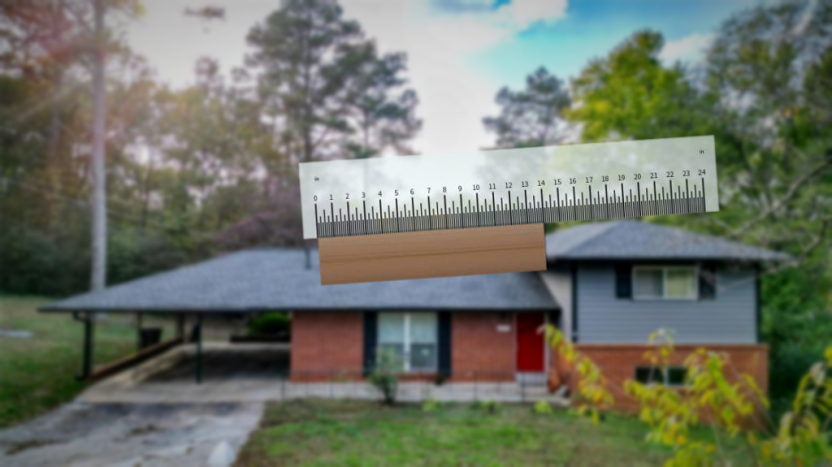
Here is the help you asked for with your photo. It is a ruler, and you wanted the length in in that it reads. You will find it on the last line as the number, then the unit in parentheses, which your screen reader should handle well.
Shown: 14 (in)
